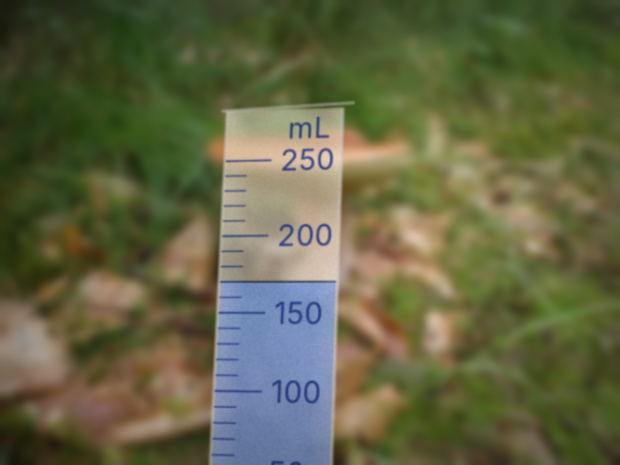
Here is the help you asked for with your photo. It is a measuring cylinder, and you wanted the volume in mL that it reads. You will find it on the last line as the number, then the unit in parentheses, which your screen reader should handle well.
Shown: 170 (mL)
